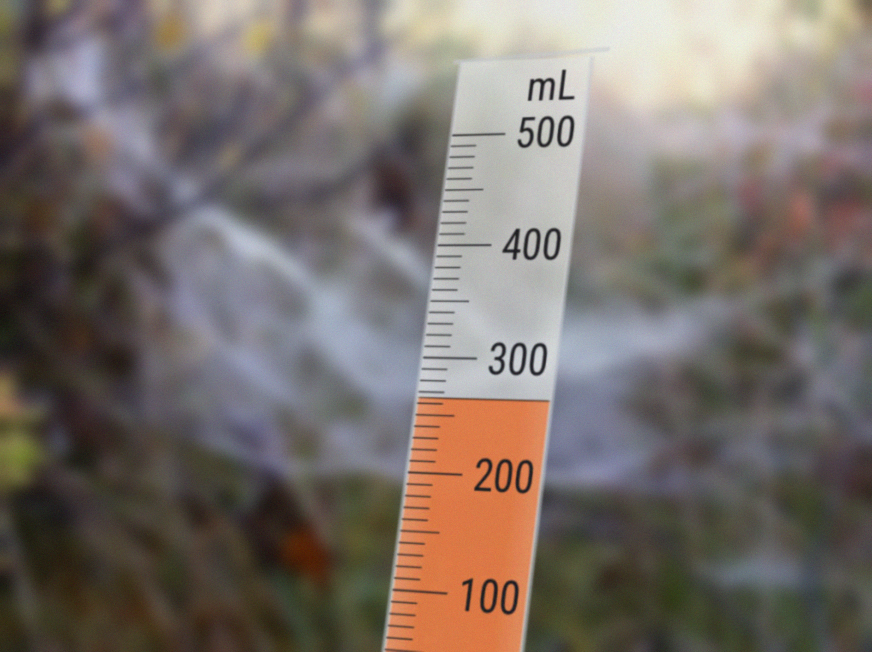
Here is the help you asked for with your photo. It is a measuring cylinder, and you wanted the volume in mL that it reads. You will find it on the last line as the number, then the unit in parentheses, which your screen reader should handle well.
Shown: 265 (mL)
